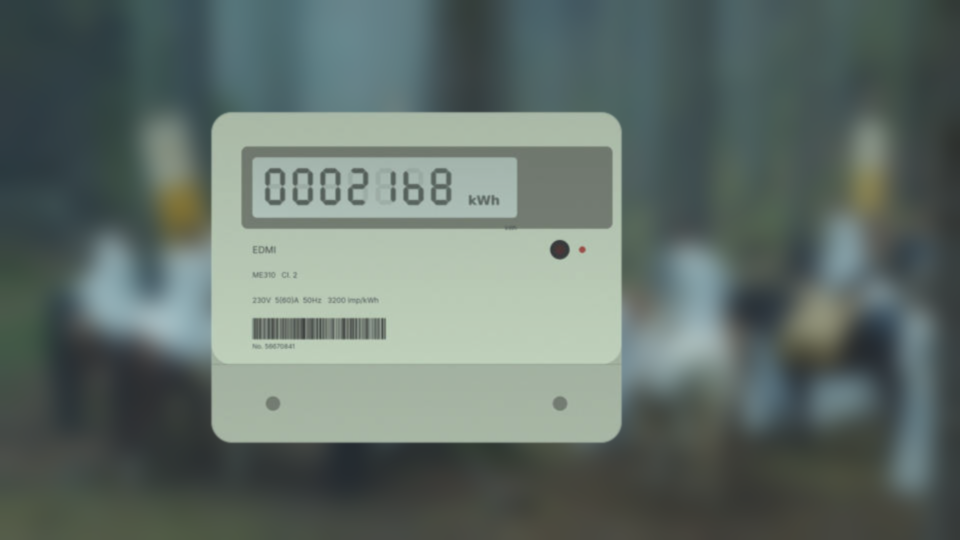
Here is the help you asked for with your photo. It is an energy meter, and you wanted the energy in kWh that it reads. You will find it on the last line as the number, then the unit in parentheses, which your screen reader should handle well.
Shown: 2168 (kWh)
